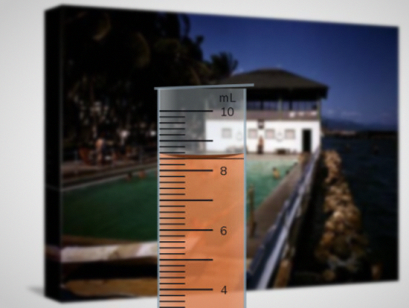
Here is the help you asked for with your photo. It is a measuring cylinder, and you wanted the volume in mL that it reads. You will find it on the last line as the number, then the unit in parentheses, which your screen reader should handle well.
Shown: 8.4 (mL)
